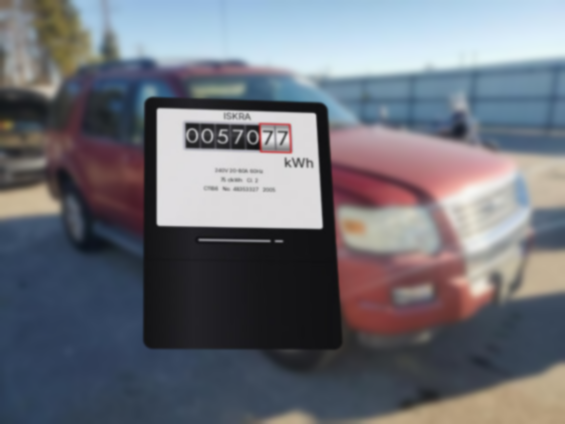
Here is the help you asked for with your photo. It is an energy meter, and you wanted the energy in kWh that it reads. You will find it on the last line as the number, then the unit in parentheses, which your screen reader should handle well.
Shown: 570.77 (kWh)
